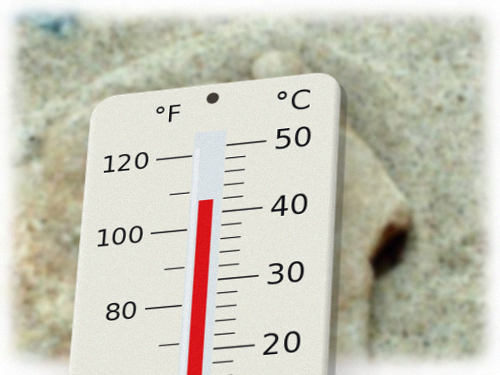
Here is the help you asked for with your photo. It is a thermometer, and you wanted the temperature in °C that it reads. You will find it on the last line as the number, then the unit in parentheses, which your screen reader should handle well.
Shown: 42 (°C)
